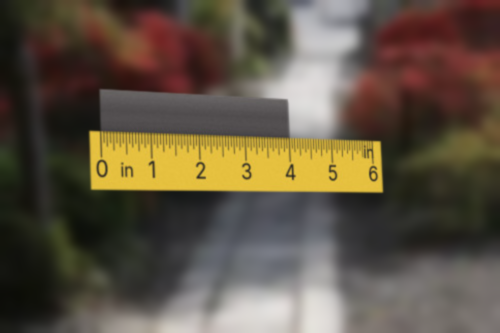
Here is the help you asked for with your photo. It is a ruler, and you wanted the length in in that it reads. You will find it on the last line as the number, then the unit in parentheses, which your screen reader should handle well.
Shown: 4 (in)
